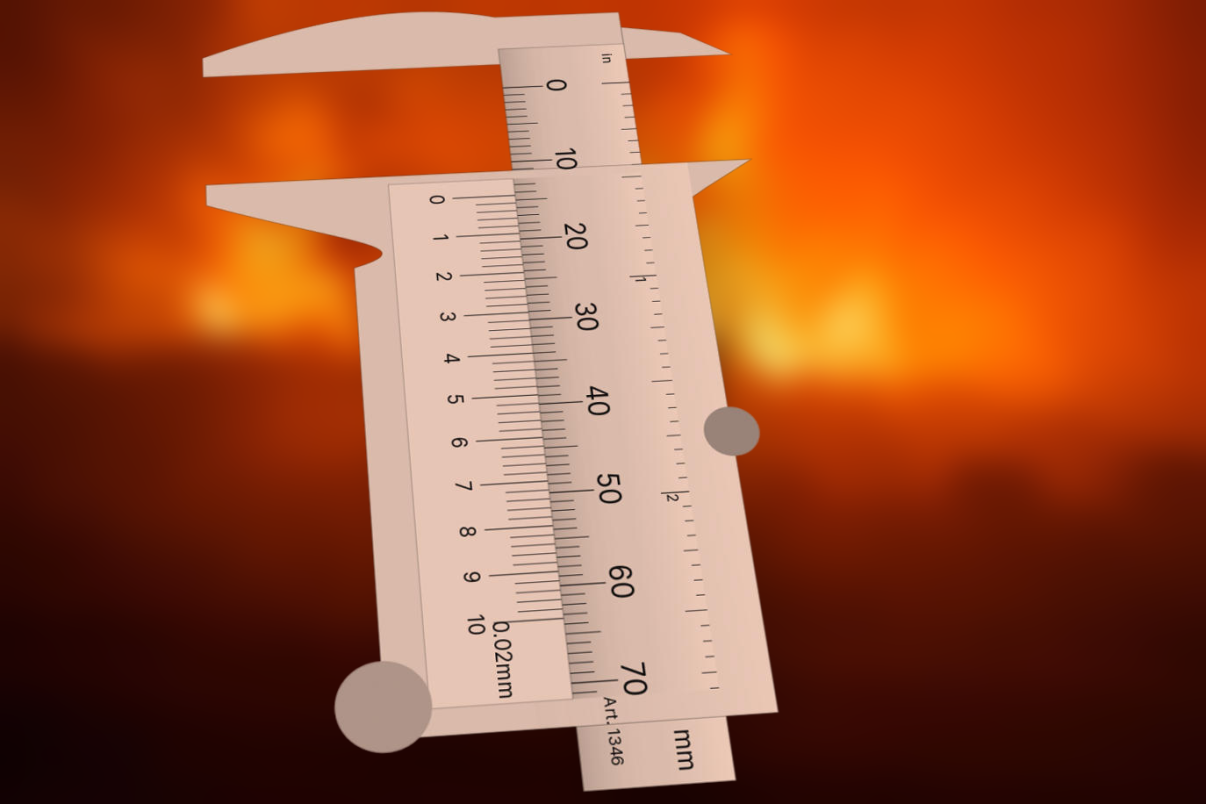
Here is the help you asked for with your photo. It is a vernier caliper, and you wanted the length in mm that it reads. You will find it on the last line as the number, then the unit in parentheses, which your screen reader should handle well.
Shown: 14.4 (mm)
